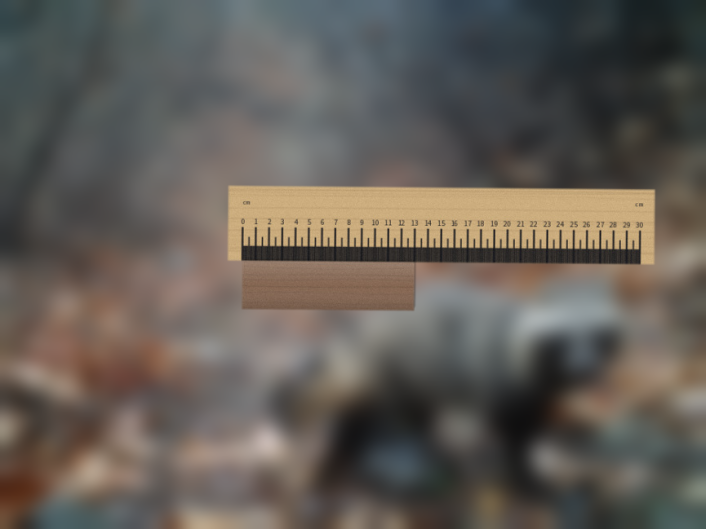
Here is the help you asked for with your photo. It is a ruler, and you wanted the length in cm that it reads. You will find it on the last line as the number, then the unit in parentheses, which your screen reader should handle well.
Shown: 13 (cm)
